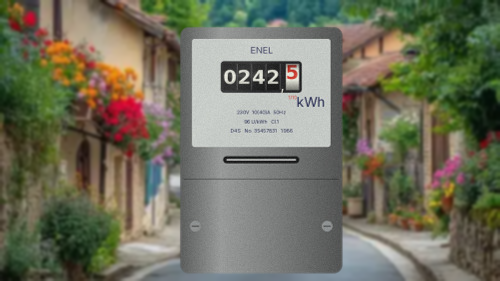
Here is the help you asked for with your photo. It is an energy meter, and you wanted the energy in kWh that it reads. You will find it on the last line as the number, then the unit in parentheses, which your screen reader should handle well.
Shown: 242.5 (kWh)
